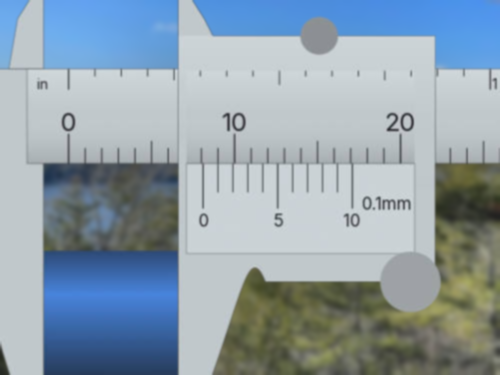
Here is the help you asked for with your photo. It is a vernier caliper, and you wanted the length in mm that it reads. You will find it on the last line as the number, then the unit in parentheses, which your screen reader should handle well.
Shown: 8.1 (mm)
